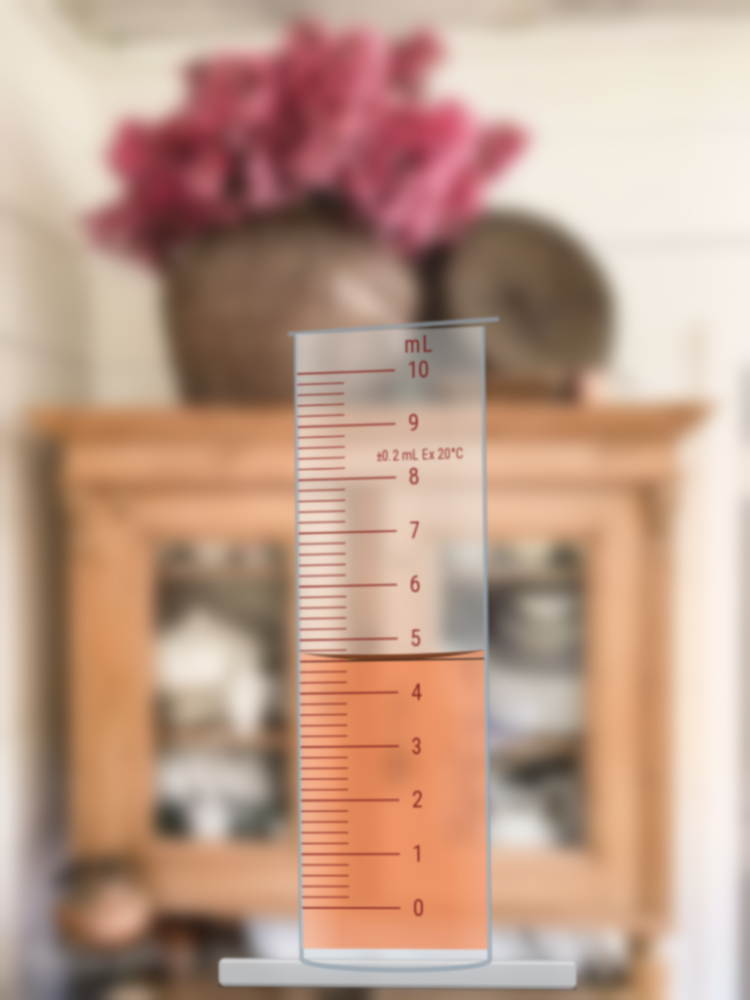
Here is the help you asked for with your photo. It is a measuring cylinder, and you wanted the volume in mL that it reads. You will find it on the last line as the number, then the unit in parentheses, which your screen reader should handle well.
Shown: 4.6 (mL)
